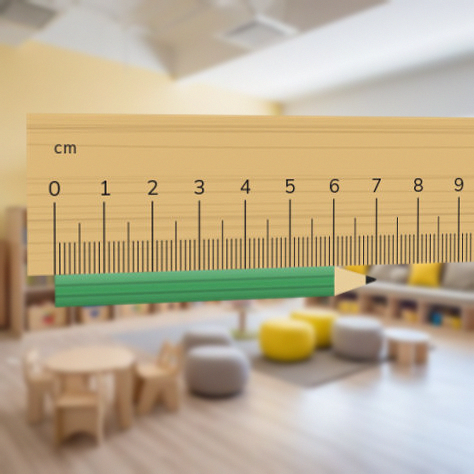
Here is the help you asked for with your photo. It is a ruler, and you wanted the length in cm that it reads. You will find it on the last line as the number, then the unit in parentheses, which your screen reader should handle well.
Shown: 7 (cm)
